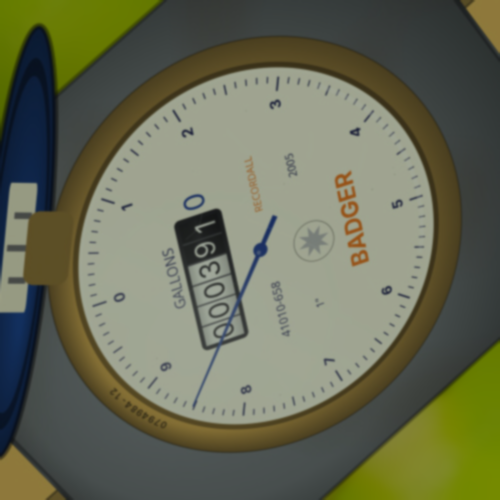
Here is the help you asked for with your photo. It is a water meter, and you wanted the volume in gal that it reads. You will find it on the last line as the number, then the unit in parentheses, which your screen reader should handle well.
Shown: 3908.5 (gal)
